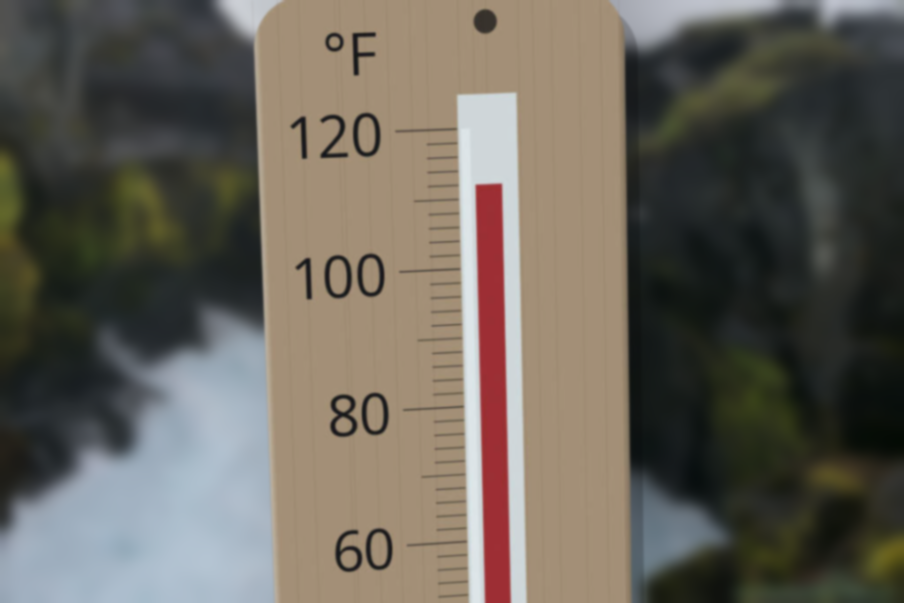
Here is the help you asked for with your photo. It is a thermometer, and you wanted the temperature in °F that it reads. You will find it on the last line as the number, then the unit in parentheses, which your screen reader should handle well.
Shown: 112 (°F)
